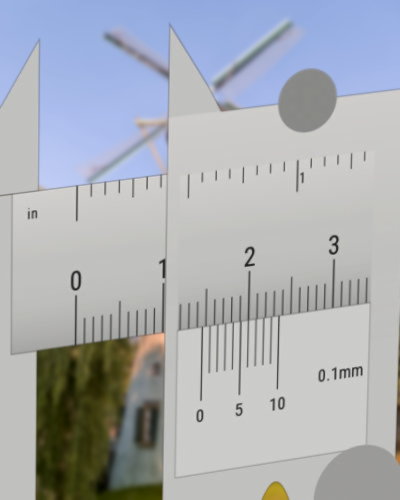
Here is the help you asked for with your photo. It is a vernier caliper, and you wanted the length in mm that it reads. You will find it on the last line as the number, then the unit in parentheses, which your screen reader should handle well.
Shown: 14.6 (mm)
